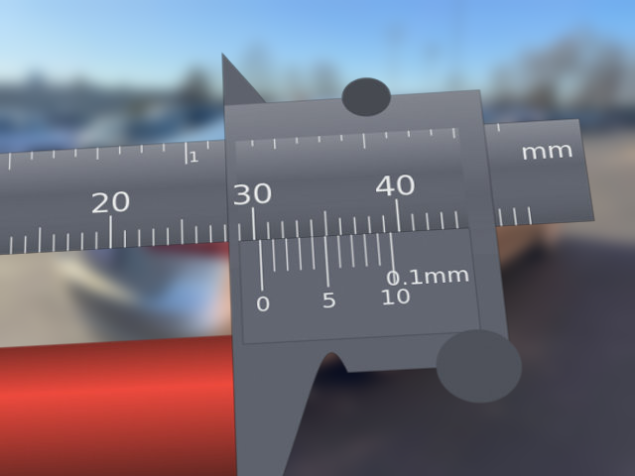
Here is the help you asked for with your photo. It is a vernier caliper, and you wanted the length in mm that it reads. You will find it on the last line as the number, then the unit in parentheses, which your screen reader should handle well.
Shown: 30.4 (mm)
